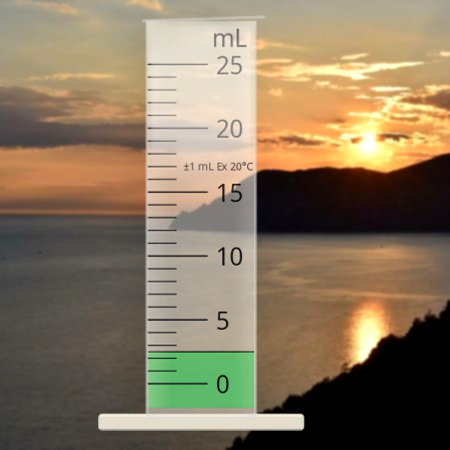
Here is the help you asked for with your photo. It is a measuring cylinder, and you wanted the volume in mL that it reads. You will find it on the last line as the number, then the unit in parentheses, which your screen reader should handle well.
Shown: 2.5 (mL)
